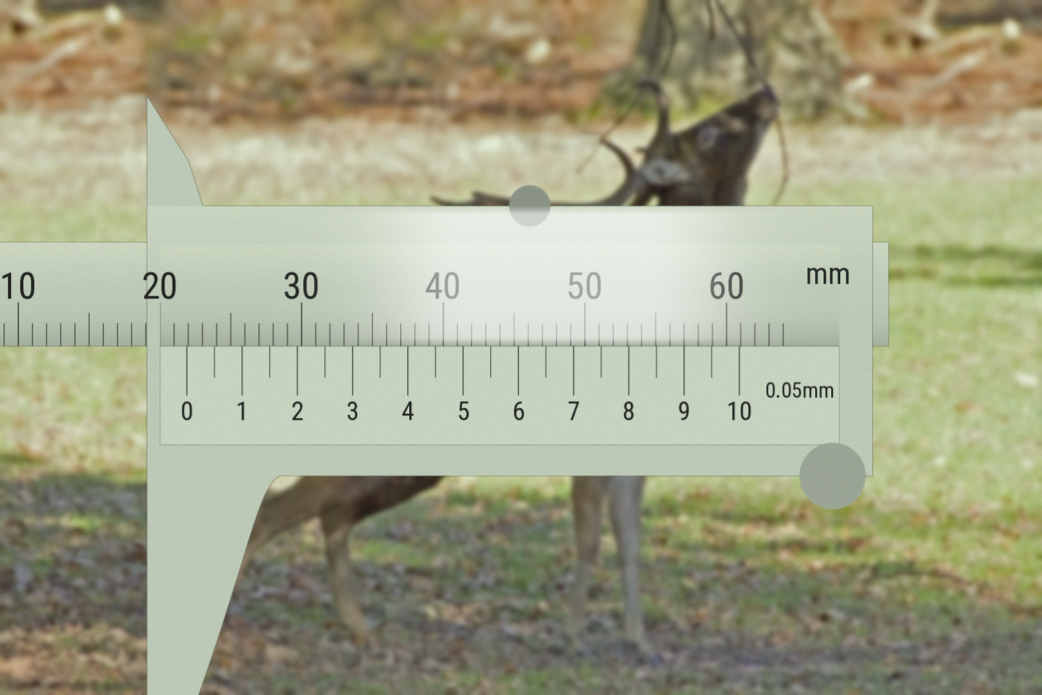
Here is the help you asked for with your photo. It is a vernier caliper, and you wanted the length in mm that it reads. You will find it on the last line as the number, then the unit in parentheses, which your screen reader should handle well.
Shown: 21.9 (mm)
